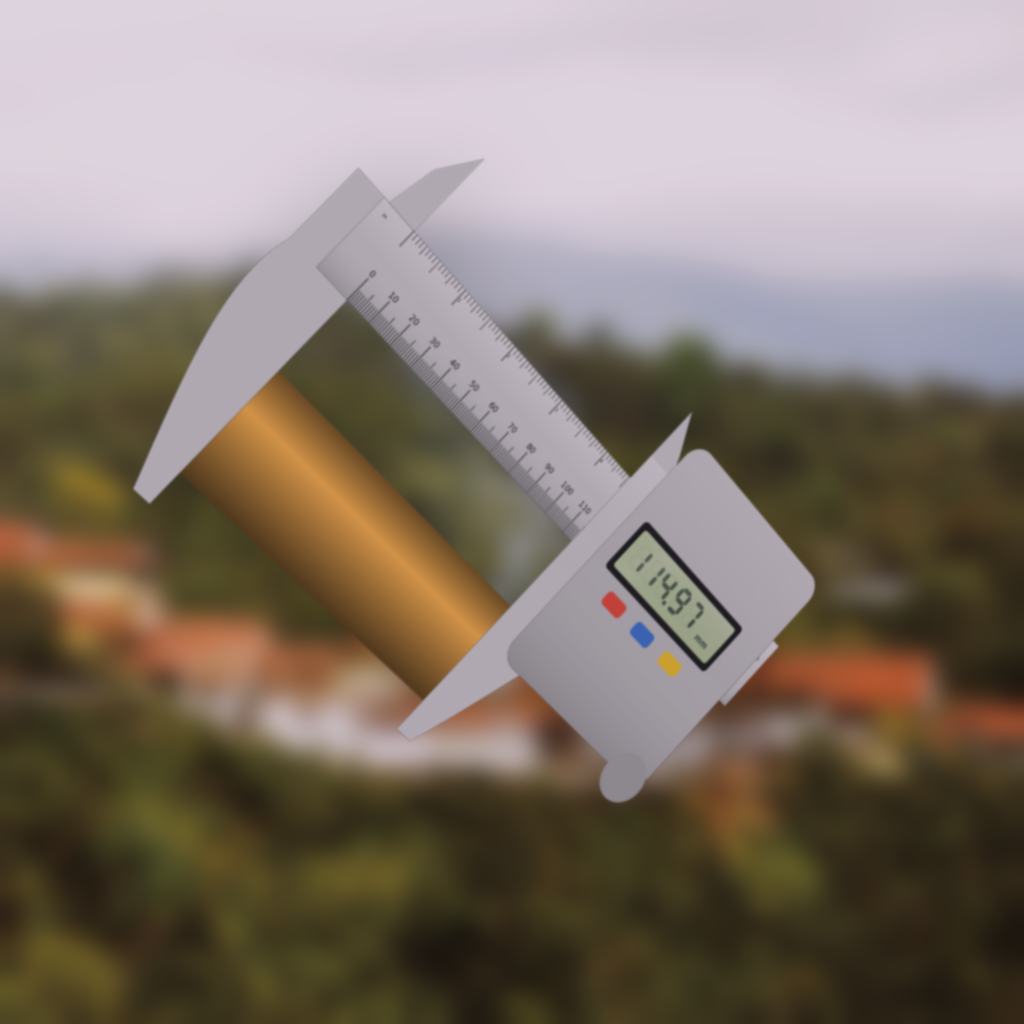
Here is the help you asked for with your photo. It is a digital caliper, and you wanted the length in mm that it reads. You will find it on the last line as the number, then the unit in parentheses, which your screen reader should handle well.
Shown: 114.97 (mm)
